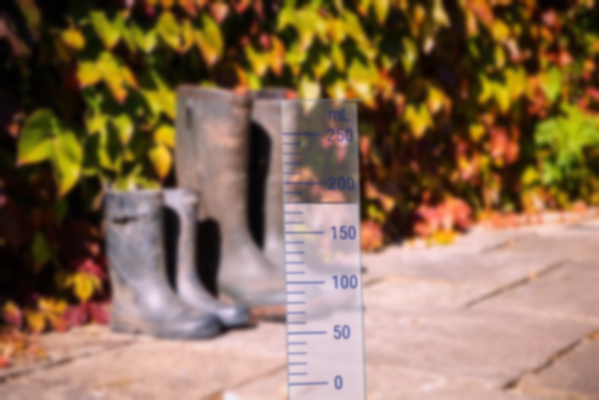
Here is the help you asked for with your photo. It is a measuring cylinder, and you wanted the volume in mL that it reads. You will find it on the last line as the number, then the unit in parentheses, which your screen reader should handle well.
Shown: 180 (mL)
